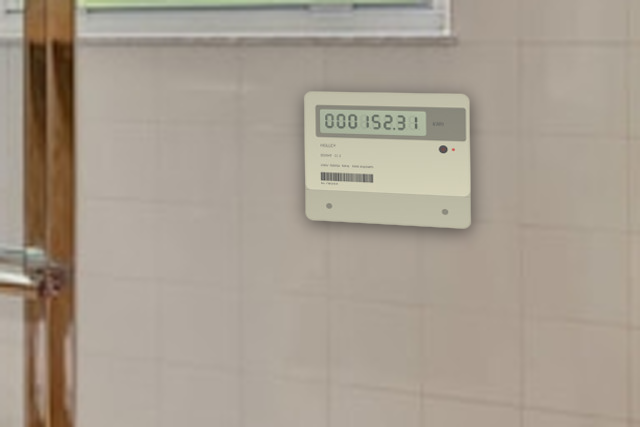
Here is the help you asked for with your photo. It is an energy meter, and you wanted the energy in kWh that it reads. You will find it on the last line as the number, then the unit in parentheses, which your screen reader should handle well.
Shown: 152.31 (kWh)
